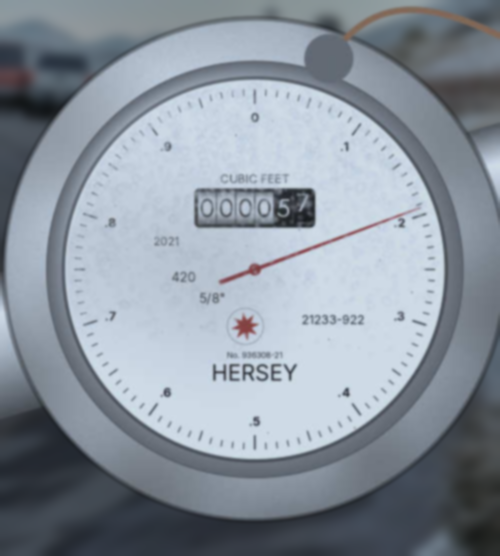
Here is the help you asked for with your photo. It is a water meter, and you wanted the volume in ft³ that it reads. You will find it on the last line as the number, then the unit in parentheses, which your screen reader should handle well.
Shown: 57.19 (ft³)
